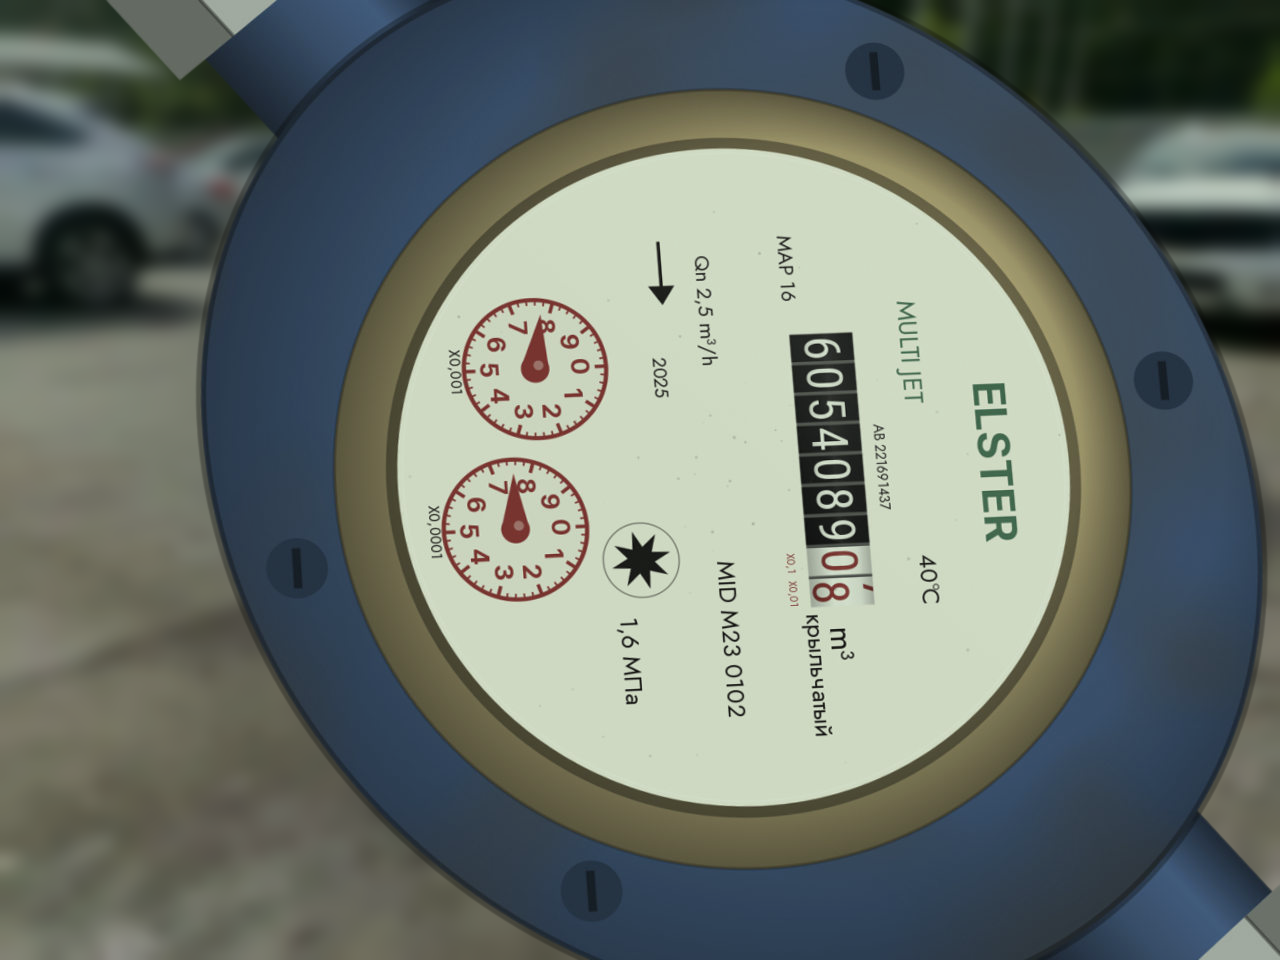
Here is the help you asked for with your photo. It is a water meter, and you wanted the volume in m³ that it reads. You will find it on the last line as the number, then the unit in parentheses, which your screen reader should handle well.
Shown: 6054089.0777 (m³)
